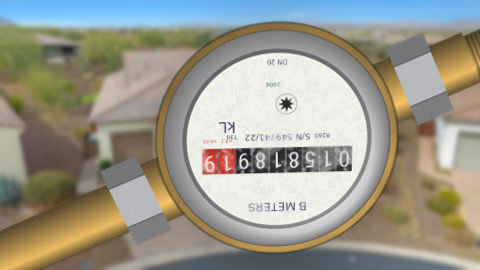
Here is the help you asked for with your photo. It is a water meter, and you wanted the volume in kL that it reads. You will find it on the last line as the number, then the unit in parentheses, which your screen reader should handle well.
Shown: 158189.19 (kL)
